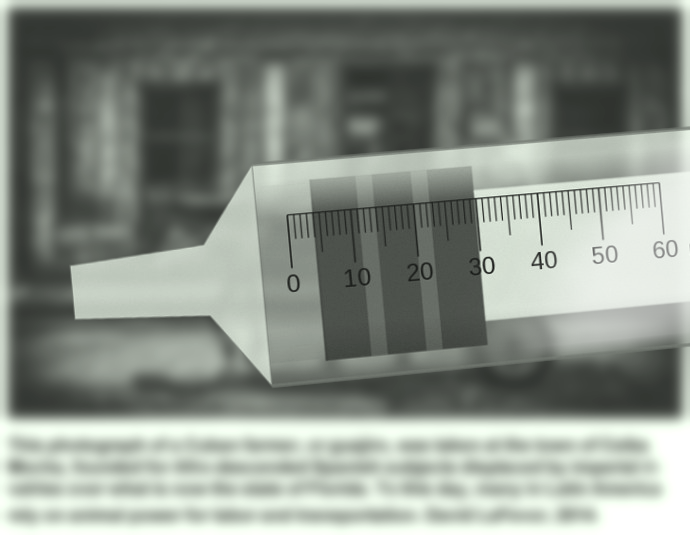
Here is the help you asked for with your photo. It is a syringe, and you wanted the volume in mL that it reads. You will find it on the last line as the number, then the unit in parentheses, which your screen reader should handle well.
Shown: 4 (mL)
